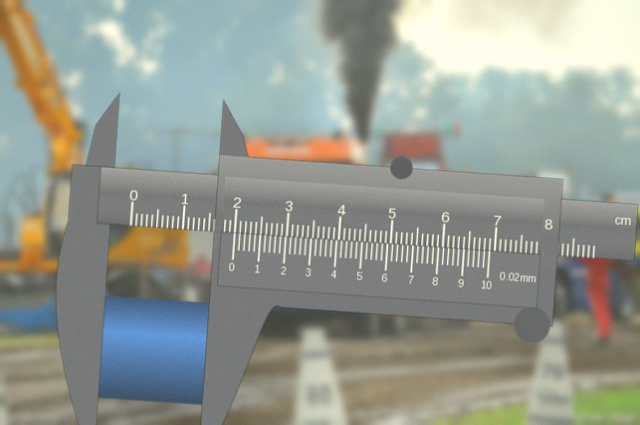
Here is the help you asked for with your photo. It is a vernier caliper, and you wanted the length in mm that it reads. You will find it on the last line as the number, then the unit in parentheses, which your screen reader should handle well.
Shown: 20.0 (mm)
